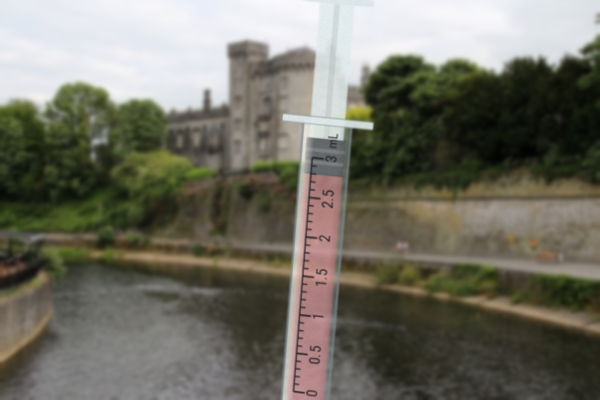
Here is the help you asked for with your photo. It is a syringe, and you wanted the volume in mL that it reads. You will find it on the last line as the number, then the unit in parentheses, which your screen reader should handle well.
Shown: 2.8 (mL)
